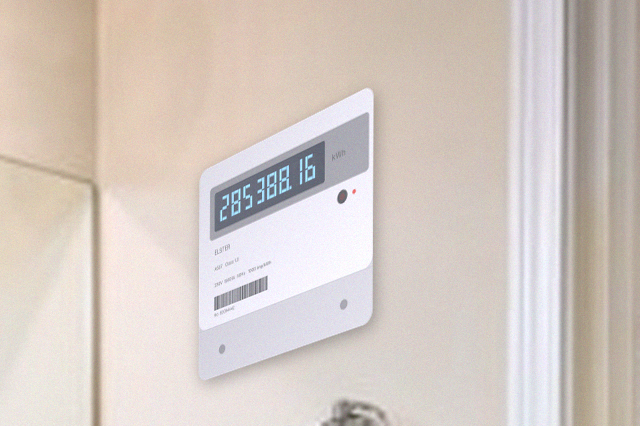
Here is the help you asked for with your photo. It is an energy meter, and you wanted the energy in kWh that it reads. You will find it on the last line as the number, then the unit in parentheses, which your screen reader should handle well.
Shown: 285388.16 (kWh)
